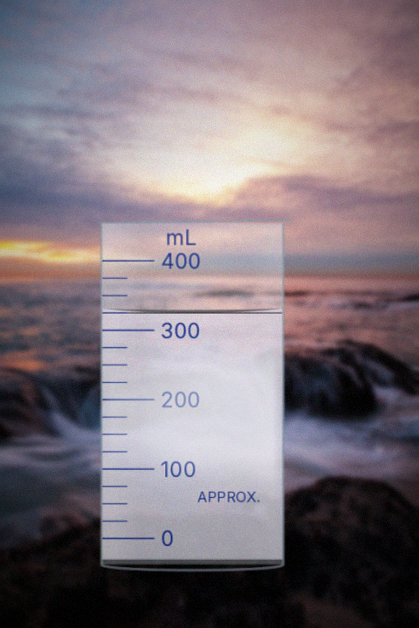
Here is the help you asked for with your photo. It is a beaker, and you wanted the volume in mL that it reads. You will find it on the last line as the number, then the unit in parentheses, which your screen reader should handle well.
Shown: 325 (mL)
